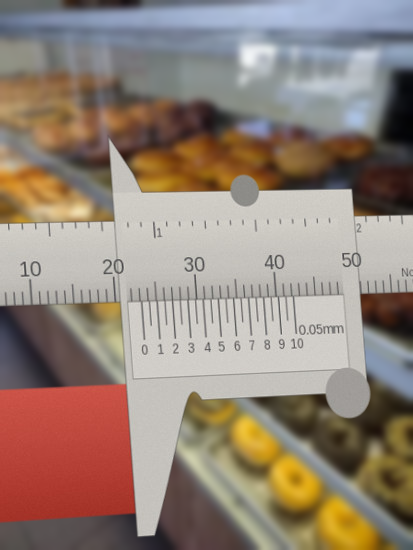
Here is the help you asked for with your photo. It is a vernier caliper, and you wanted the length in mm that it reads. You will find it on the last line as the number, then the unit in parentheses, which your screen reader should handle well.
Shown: 23.2 (mm)
